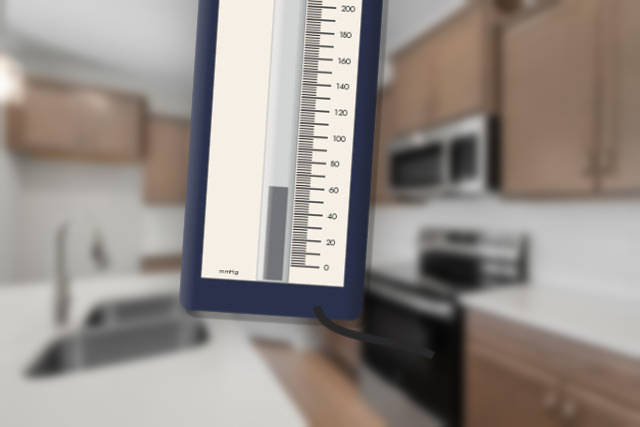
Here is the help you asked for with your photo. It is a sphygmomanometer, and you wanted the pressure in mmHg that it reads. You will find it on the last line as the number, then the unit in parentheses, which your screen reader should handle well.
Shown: 60 (mmHg)
